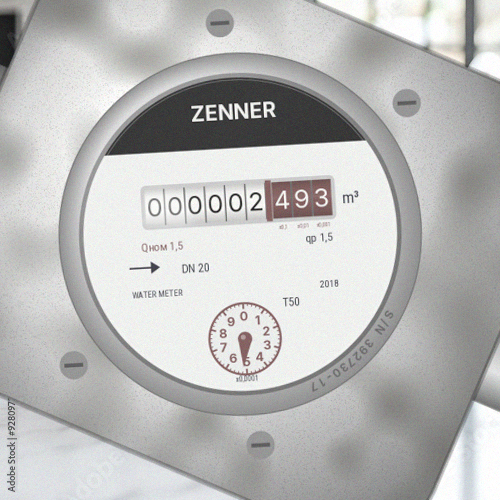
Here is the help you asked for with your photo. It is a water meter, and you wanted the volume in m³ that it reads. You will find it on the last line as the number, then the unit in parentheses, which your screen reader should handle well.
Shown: 2.4935 (m³)
